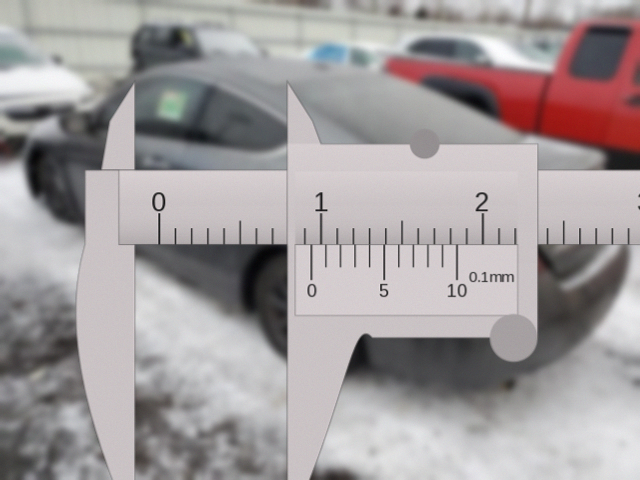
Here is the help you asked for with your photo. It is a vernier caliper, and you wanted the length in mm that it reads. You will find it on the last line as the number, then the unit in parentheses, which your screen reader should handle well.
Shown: 9.4 (mm)
